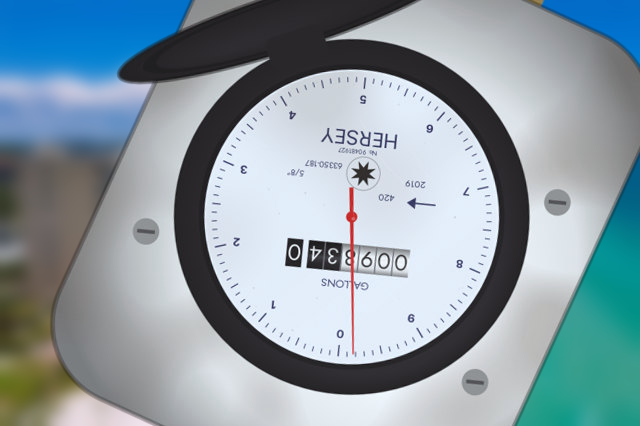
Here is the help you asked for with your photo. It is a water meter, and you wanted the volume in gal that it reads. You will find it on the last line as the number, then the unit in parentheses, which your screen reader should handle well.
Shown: 98339.8 (gal)
